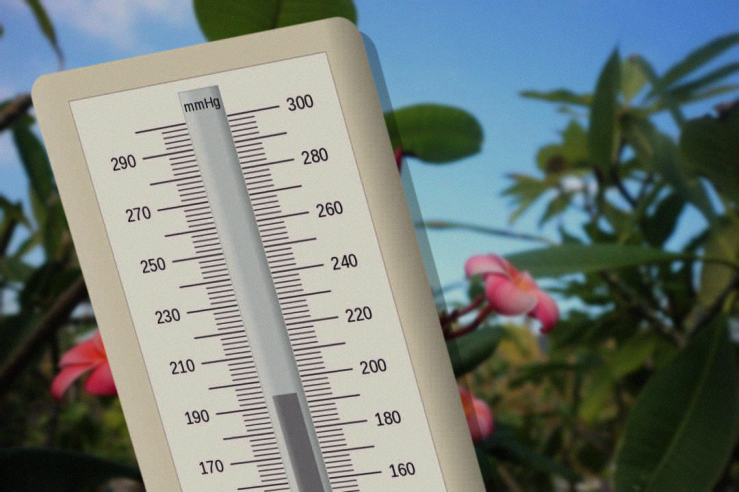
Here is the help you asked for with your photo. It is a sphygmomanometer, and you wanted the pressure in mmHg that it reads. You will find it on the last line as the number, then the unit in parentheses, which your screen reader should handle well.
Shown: 194 (mmHg)
